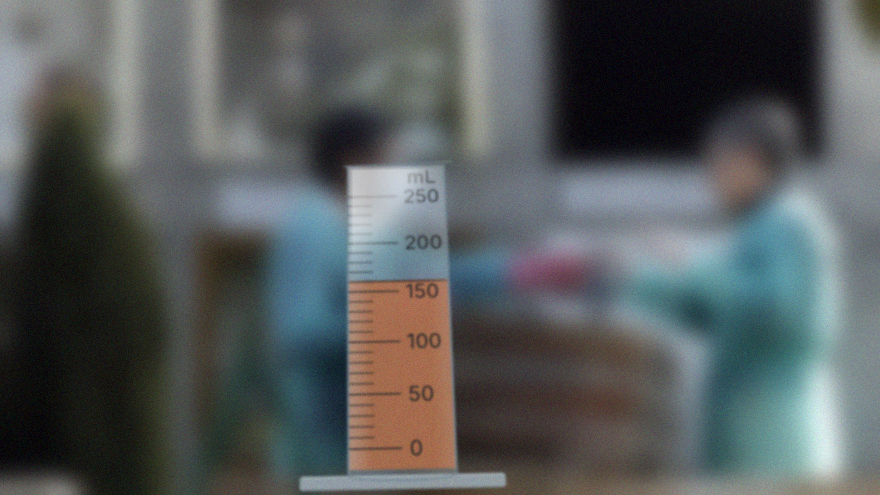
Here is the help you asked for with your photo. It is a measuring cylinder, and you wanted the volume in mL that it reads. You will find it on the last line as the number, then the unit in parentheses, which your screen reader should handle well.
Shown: 160 (mL)
